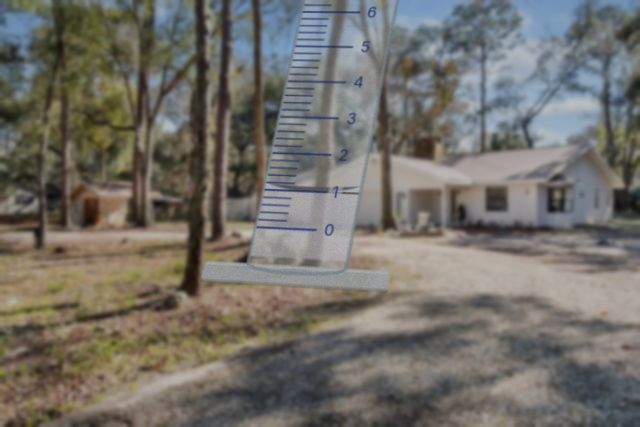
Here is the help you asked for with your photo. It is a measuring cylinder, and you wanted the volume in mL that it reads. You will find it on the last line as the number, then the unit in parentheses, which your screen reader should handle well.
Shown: 1 (mL)
